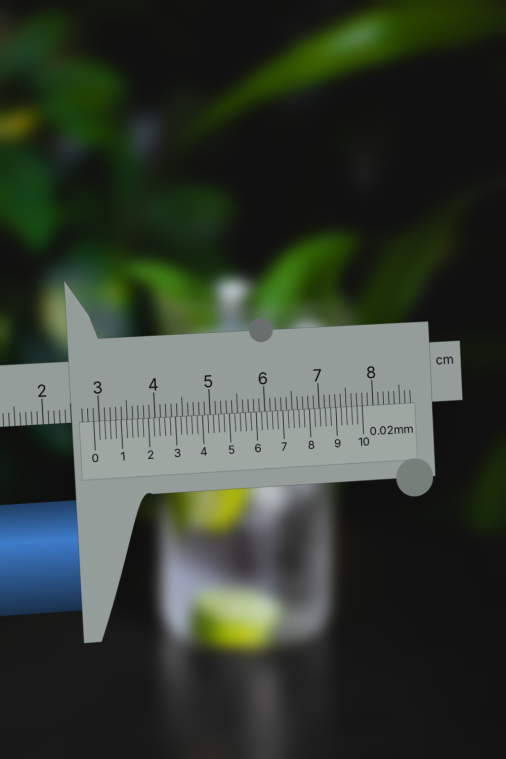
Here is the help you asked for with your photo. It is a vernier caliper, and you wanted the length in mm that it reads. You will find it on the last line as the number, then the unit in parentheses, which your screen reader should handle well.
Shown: 29.0 (mm)
